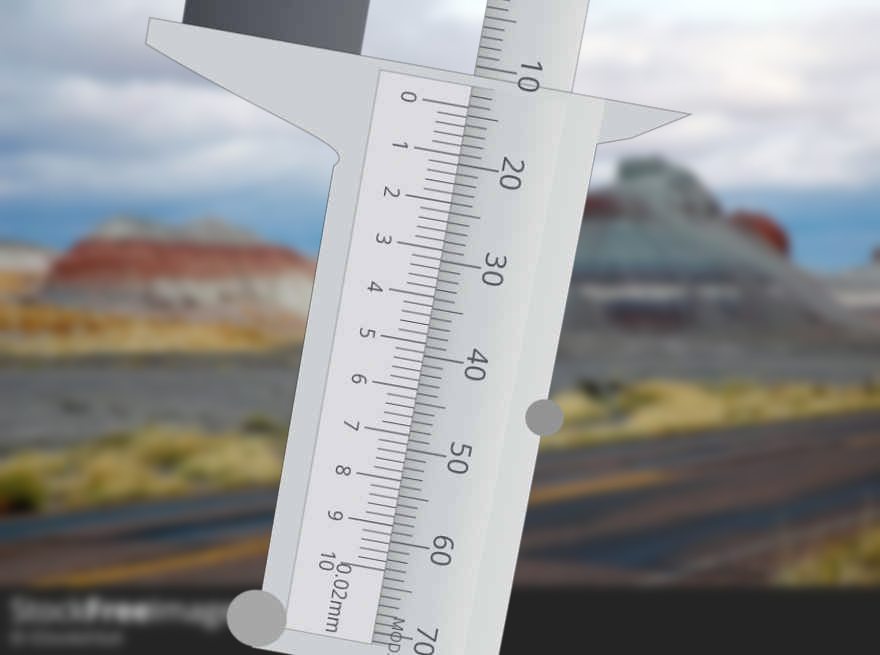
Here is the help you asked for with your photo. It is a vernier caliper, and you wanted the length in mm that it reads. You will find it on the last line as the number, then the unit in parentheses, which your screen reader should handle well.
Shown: 14.2 (mm)
